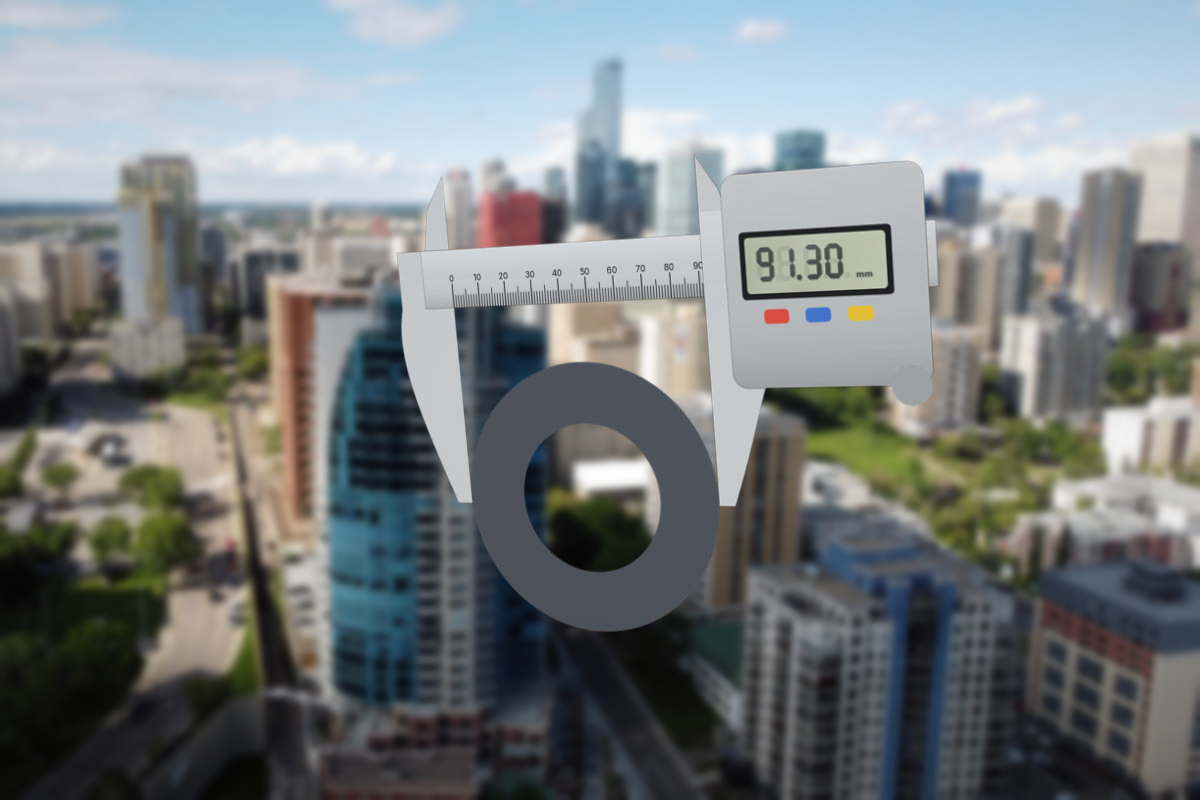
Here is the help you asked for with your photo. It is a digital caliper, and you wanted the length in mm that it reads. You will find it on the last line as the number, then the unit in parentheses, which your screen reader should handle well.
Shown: 91.30 (mm)
